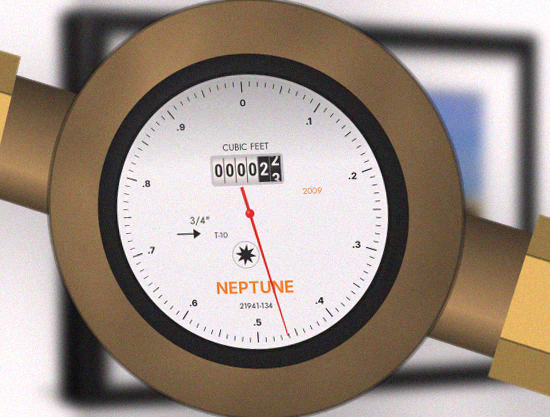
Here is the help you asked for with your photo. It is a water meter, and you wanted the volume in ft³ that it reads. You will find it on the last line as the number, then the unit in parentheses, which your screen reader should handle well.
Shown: 22.46 (ft³)
